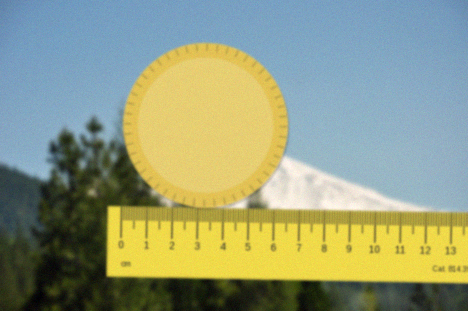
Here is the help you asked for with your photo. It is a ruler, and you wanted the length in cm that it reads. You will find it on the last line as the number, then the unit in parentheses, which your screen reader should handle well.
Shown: 6.5 (cm)
